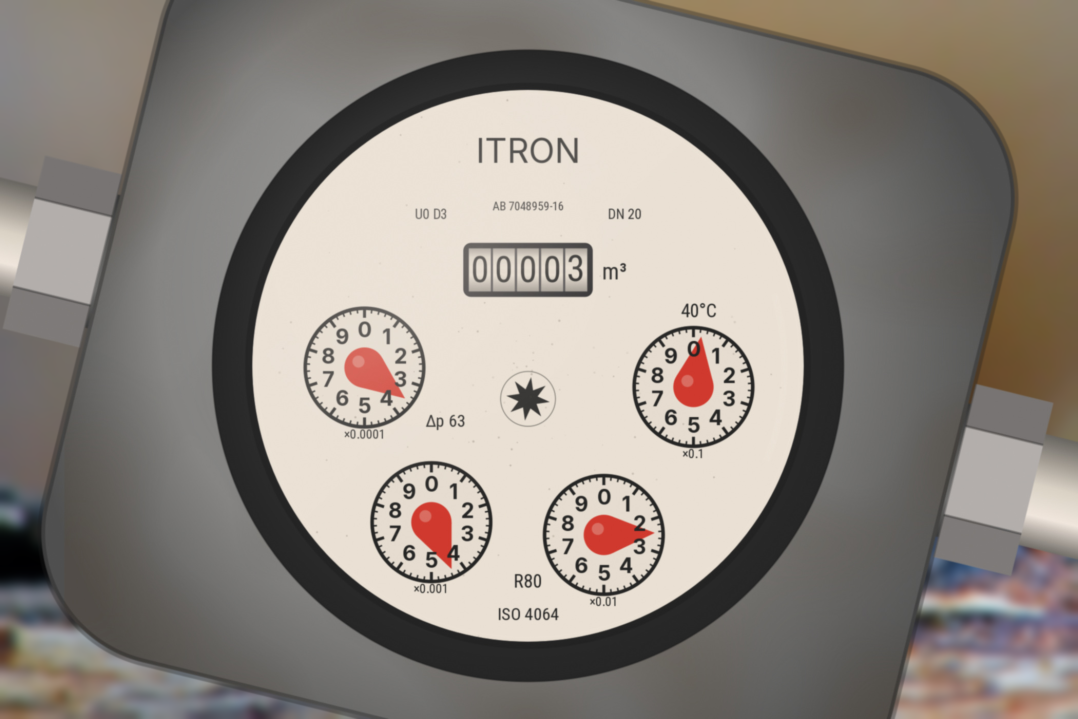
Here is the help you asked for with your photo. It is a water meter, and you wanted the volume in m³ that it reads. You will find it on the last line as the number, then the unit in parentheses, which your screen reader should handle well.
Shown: 3.0243 (m³)
